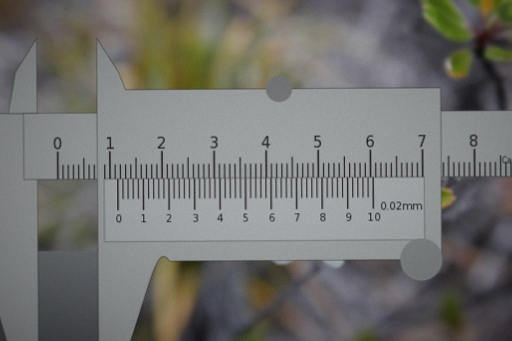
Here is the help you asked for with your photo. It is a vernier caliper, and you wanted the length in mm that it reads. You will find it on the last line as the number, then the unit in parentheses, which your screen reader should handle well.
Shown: 11.5 (mm)
